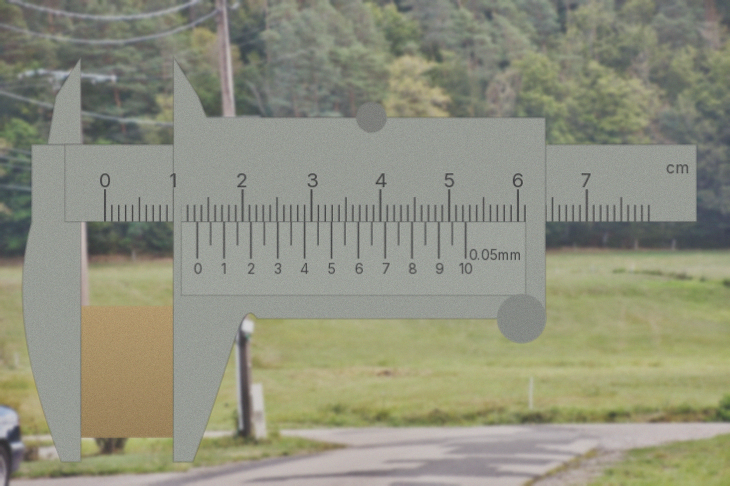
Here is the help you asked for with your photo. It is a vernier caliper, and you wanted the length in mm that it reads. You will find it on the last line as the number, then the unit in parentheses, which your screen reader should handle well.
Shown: 13.4 (mm)
